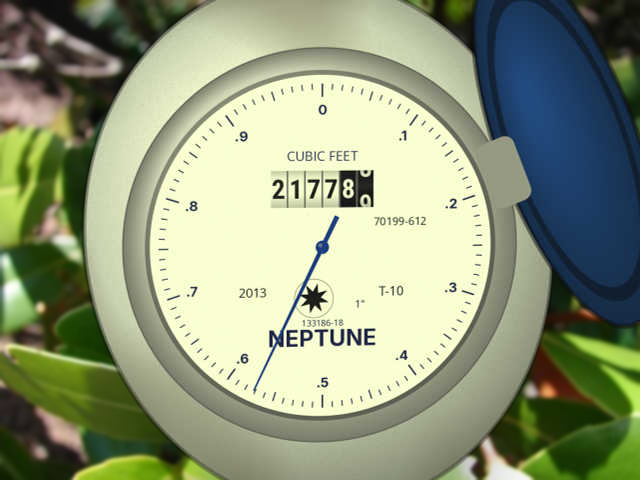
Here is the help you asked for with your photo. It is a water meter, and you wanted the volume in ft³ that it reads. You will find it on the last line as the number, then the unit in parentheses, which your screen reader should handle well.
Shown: 217788.57 (ft³)
